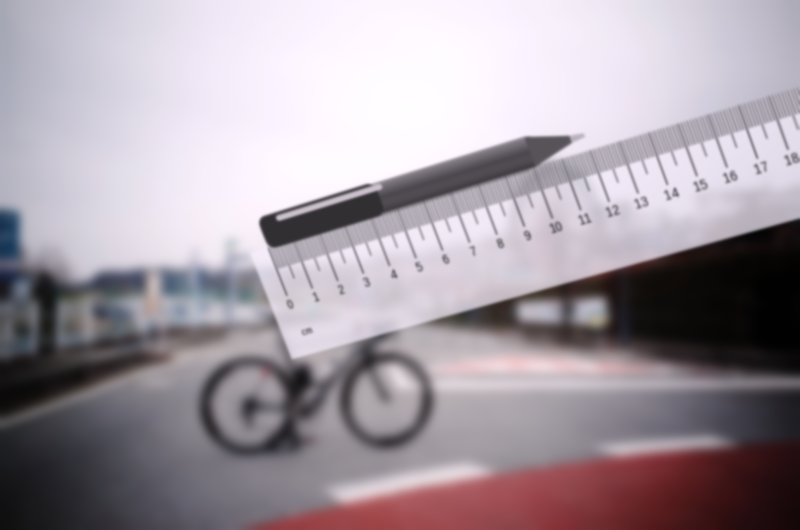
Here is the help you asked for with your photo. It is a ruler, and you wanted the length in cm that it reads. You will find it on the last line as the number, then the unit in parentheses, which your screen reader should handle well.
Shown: 12 (cm)
